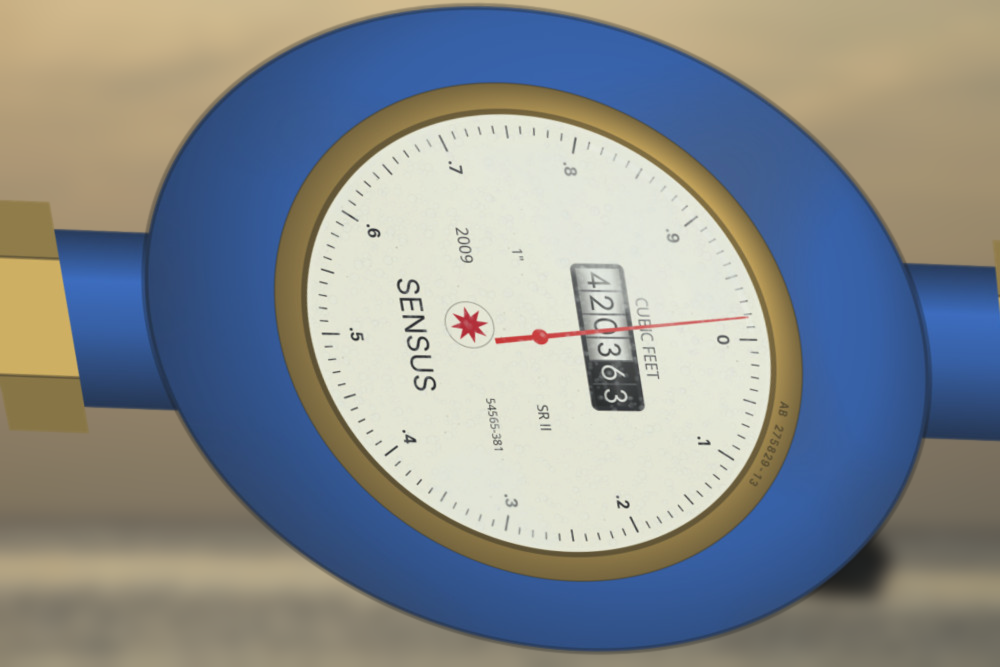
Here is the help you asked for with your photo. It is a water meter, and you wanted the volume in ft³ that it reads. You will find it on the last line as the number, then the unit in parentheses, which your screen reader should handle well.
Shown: 420362.98 (ft³)
